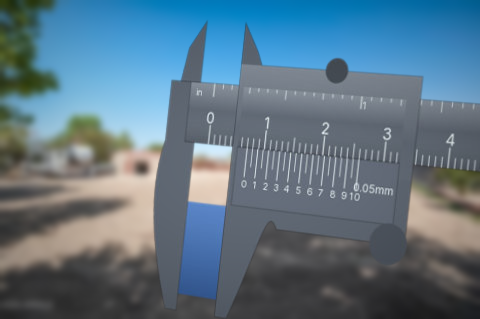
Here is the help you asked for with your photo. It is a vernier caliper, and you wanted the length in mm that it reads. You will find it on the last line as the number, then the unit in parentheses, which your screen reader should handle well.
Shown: 7.0 (mm)
